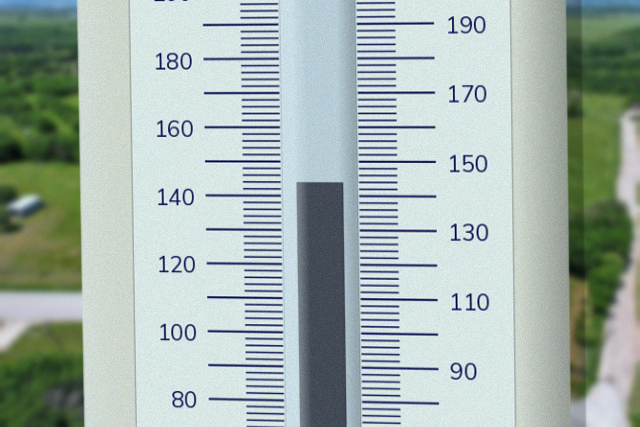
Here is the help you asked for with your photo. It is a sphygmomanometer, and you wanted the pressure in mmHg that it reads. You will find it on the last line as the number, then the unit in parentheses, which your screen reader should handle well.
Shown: 144 (mmHg)
